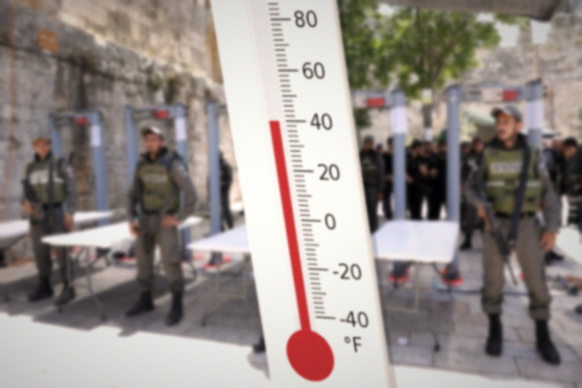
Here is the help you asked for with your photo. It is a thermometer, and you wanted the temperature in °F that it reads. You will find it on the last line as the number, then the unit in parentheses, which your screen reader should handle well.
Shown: 40 (°F)
